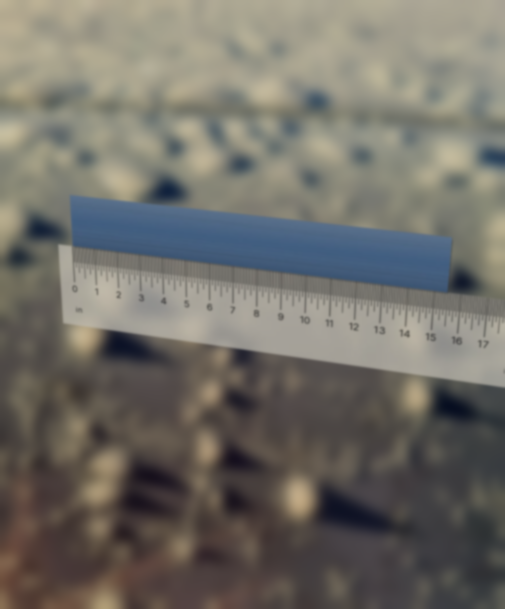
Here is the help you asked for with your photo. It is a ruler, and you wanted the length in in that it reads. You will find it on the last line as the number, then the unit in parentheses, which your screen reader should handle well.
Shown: 15.5 (in)
